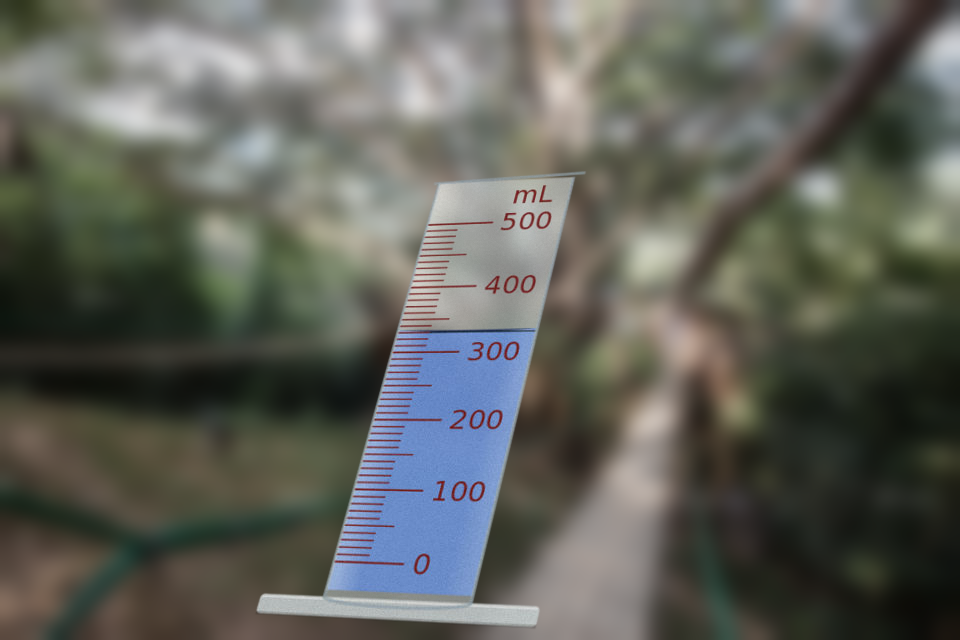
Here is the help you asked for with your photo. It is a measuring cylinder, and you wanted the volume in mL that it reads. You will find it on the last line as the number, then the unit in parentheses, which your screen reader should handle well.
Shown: 330 (mL)
